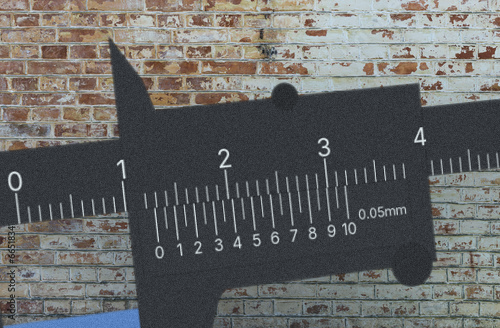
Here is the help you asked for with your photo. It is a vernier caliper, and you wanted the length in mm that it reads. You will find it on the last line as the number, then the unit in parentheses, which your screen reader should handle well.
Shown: 12.8 (mm)
